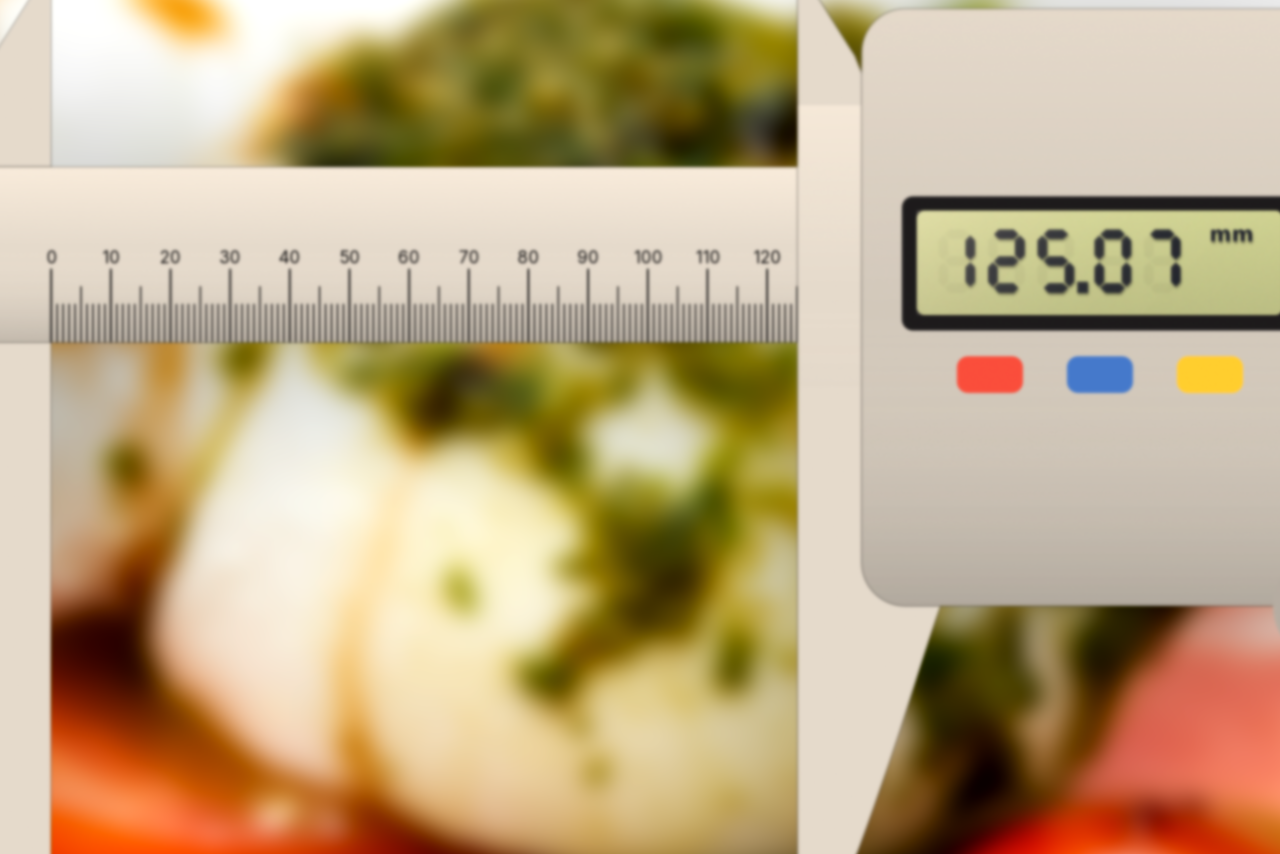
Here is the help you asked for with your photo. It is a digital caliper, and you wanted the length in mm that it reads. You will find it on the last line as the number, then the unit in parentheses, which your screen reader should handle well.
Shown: 125.07 (mm)
